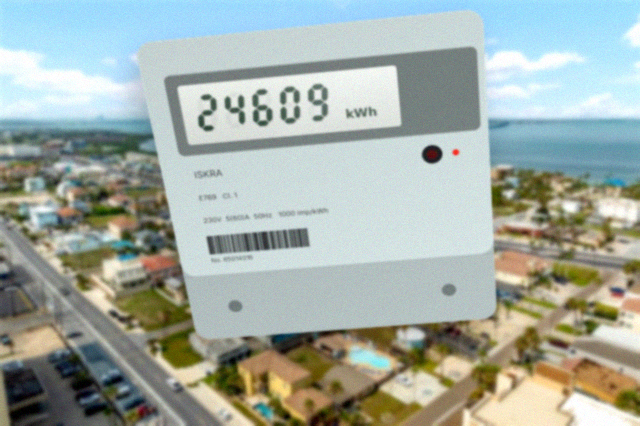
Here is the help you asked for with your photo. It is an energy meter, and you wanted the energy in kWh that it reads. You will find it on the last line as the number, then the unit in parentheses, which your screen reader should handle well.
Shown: 24609 (kWh)
